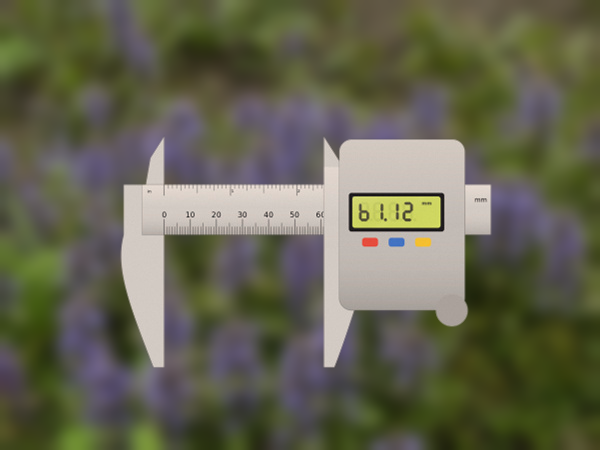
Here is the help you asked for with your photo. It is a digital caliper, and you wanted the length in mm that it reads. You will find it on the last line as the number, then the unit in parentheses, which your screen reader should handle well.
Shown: 61.12 (mm)
